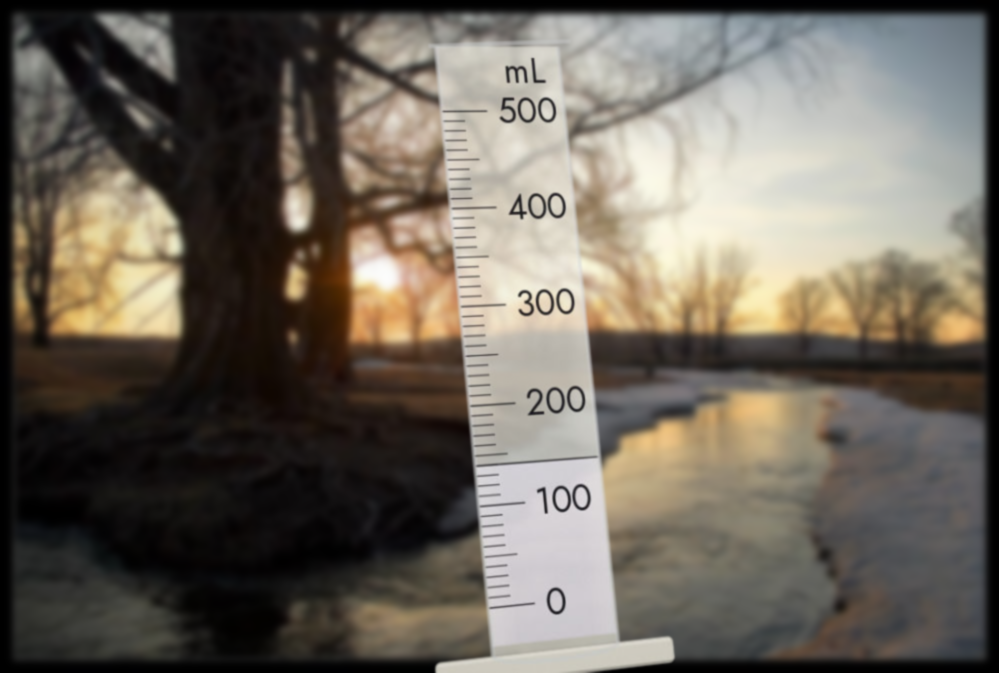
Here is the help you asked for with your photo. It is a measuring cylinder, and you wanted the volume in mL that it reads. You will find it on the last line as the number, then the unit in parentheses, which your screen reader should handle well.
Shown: 140 (mL)
